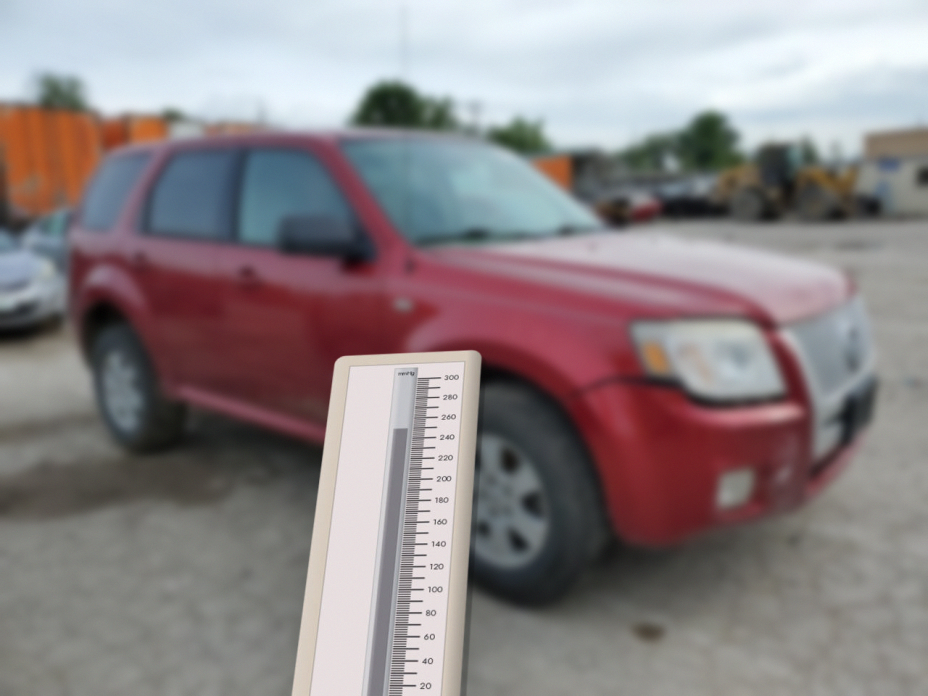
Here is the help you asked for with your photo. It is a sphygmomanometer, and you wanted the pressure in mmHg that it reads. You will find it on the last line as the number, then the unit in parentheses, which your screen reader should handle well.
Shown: 250 (mmHg)
